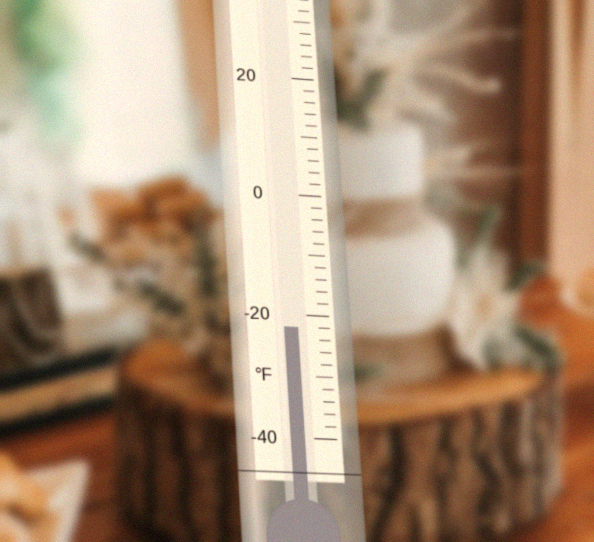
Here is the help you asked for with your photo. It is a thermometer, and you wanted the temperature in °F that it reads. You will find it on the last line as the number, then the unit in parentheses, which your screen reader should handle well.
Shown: -22 (°F)
